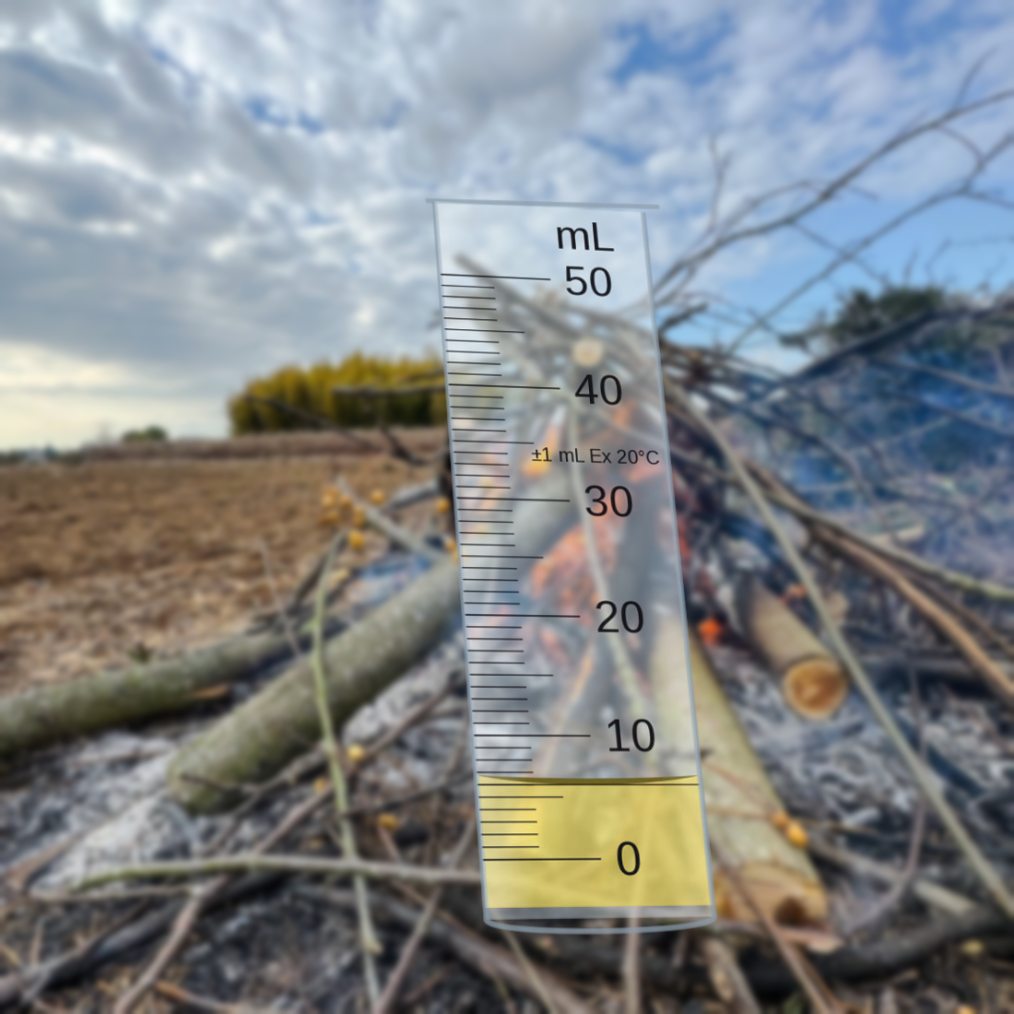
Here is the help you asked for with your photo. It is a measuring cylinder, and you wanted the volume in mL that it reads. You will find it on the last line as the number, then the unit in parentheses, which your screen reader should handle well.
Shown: 6 (mL)
